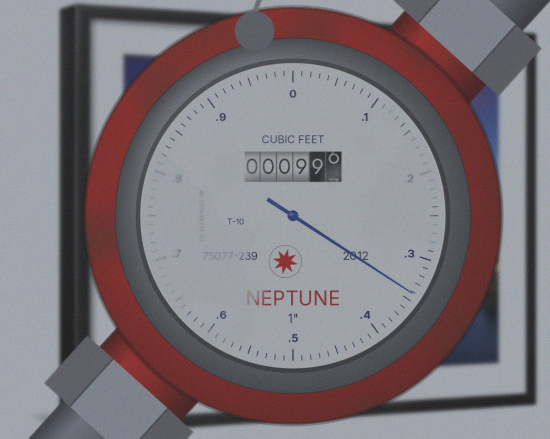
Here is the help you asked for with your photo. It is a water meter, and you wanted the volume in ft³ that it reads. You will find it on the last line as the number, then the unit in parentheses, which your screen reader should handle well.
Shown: 996.34 (ft³)
